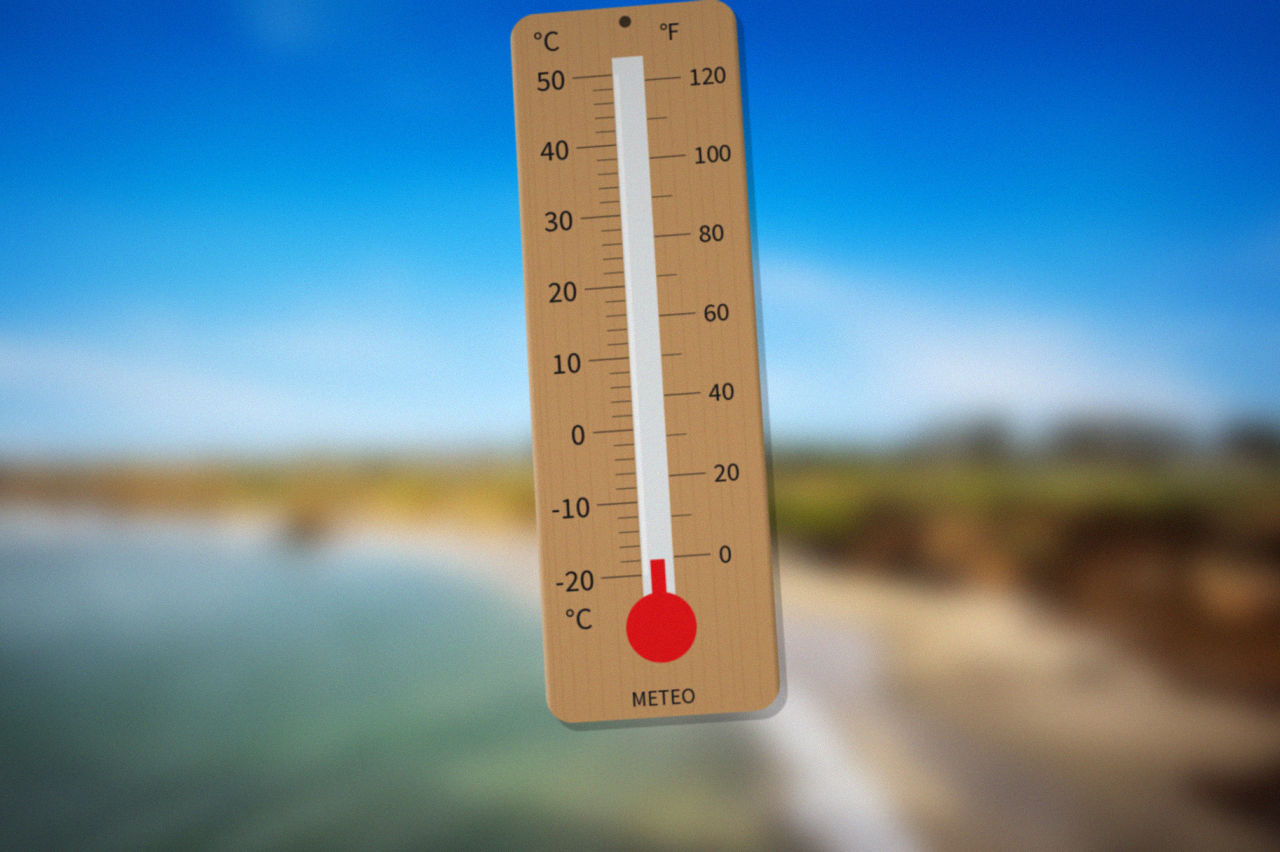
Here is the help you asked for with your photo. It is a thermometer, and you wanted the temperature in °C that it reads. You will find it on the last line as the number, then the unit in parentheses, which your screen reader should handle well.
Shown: -18 (°C)
